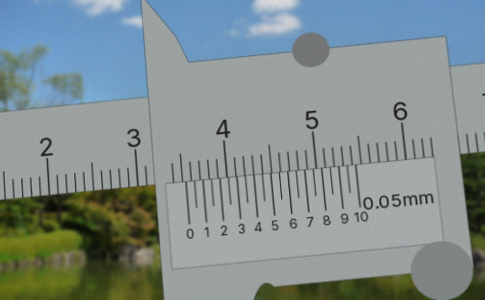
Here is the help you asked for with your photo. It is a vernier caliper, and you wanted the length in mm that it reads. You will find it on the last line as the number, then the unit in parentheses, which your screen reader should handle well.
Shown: 35.4 (mm)
